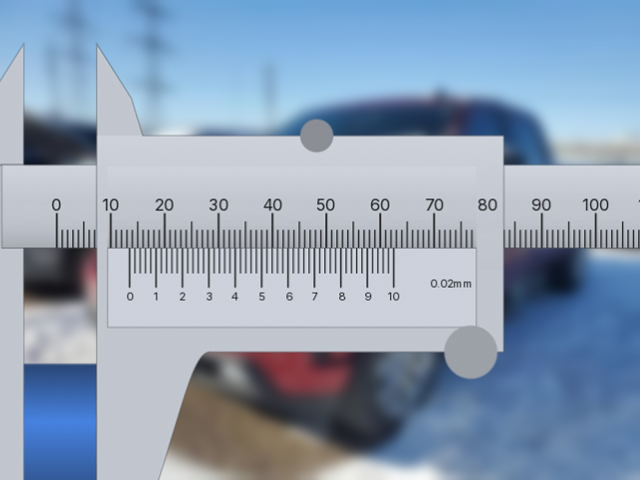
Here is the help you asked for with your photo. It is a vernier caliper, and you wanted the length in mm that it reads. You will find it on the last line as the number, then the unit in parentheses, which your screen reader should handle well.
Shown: 13.5 (mm)
